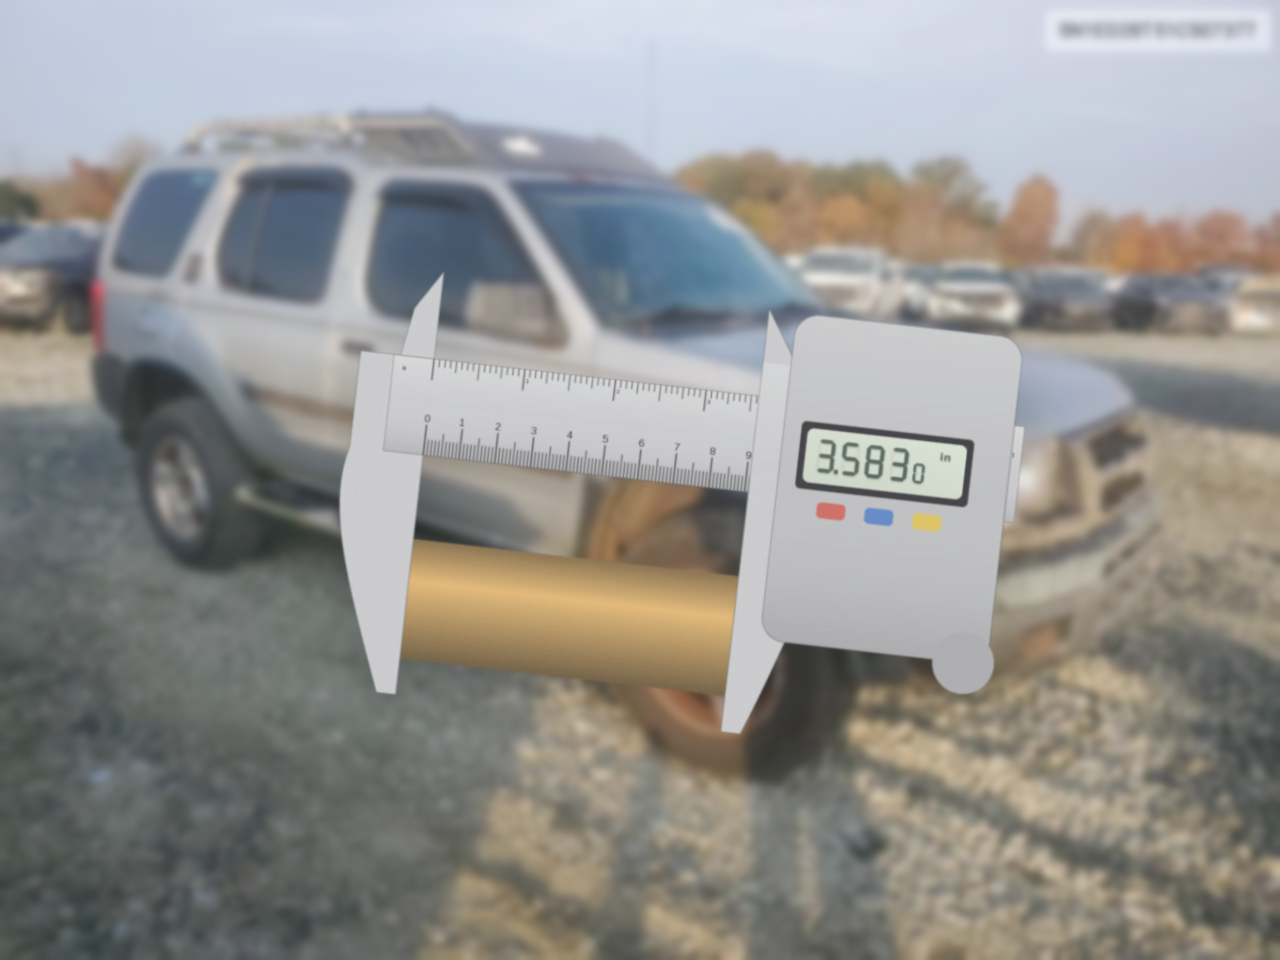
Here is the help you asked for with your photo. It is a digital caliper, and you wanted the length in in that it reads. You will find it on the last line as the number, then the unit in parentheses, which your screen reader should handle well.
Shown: 3.5830 (in)
